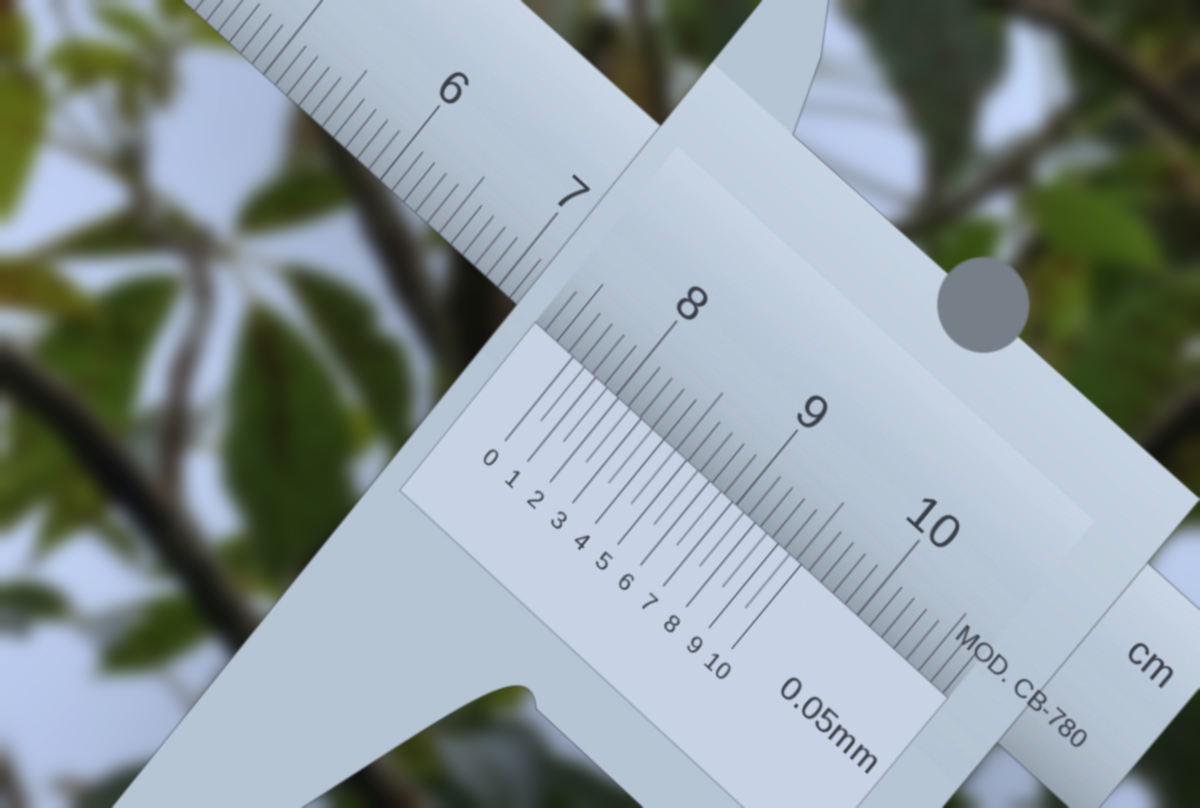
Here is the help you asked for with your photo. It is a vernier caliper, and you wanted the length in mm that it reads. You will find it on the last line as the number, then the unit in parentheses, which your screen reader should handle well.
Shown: 76.4 (mm)
